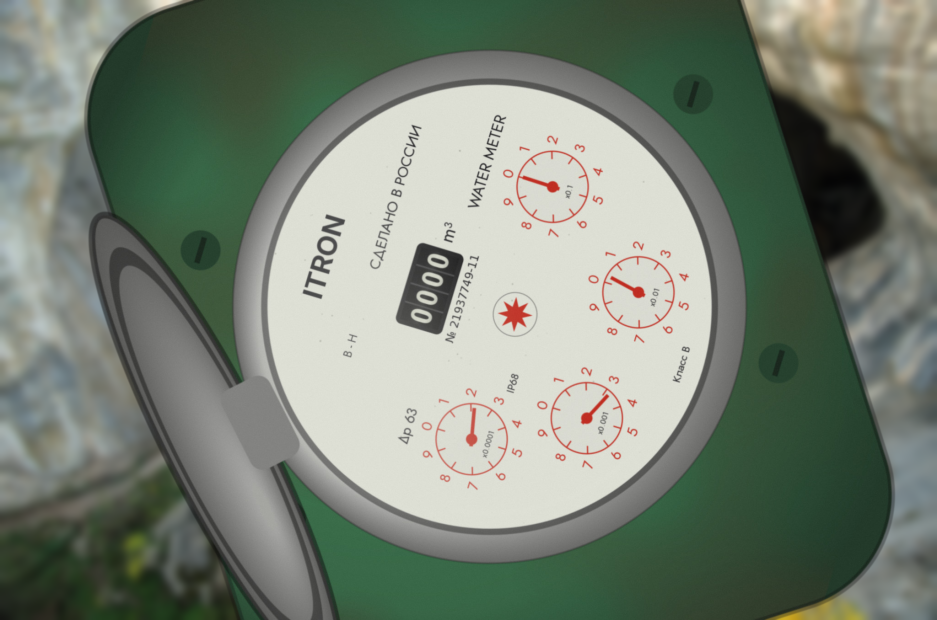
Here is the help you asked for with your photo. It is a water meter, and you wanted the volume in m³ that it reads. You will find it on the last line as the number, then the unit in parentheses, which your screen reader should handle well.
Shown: 0.0032 (m³)
